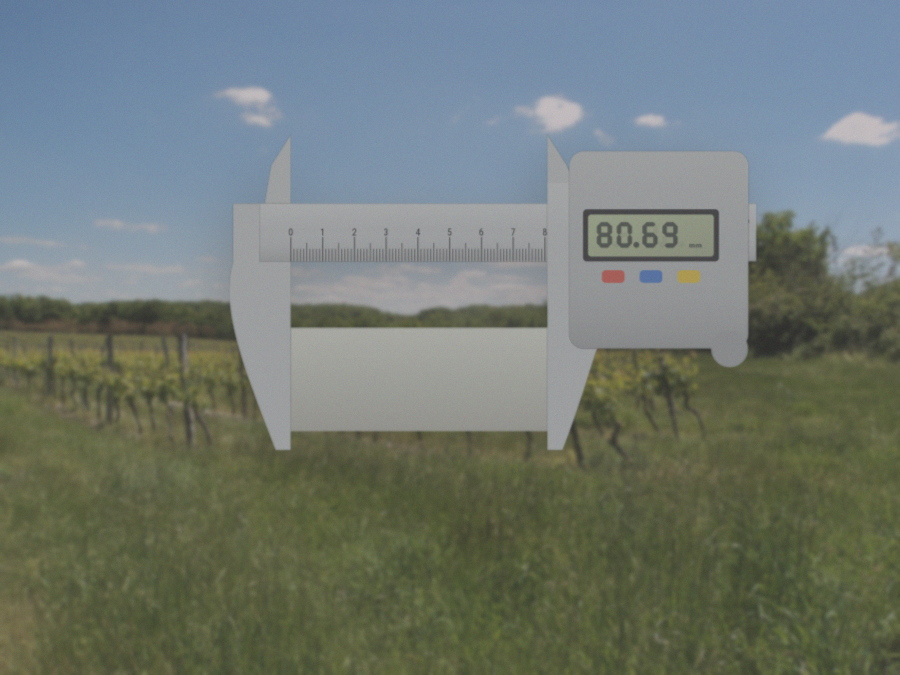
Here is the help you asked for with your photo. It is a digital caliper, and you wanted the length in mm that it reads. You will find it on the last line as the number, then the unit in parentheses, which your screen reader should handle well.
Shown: 80.69 (mm)
